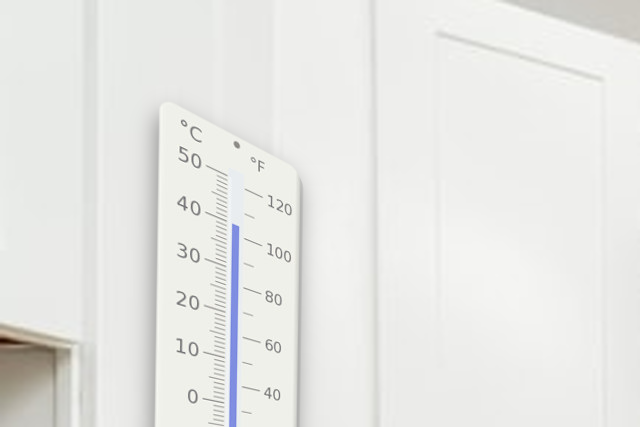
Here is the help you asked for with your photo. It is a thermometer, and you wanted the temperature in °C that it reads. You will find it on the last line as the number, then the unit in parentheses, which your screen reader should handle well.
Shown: 40 (°C)
